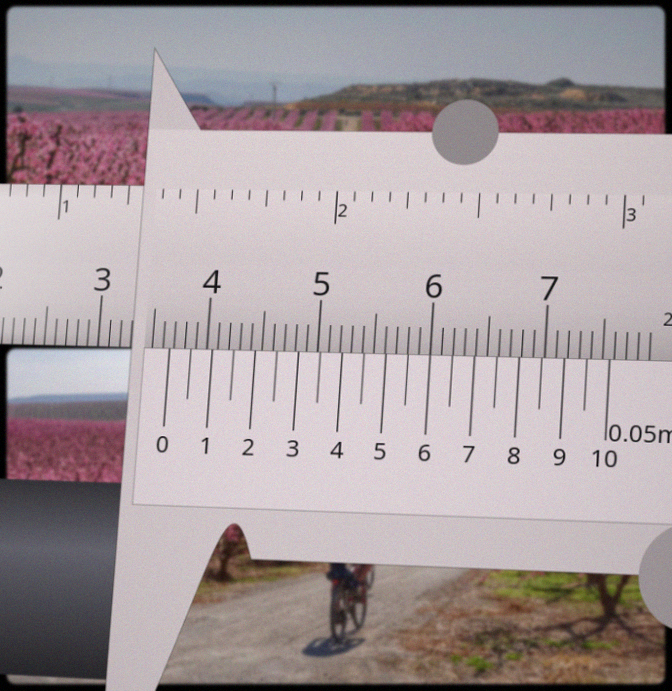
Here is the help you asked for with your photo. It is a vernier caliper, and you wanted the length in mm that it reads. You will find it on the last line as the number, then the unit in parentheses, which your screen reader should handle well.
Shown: 36.6 (mm)
